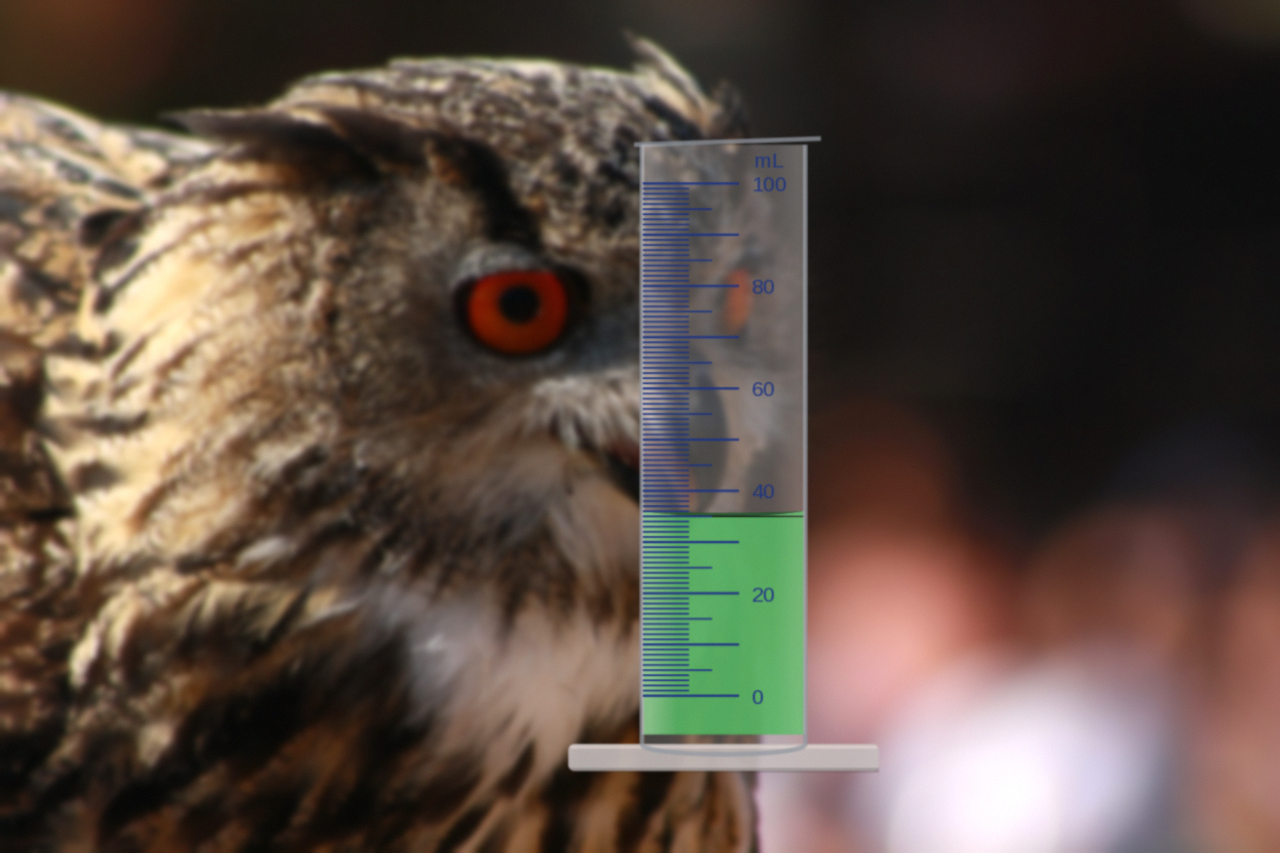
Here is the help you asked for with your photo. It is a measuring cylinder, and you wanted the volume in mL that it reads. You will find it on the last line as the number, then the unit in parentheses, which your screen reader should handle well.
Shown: 35 (mL)
